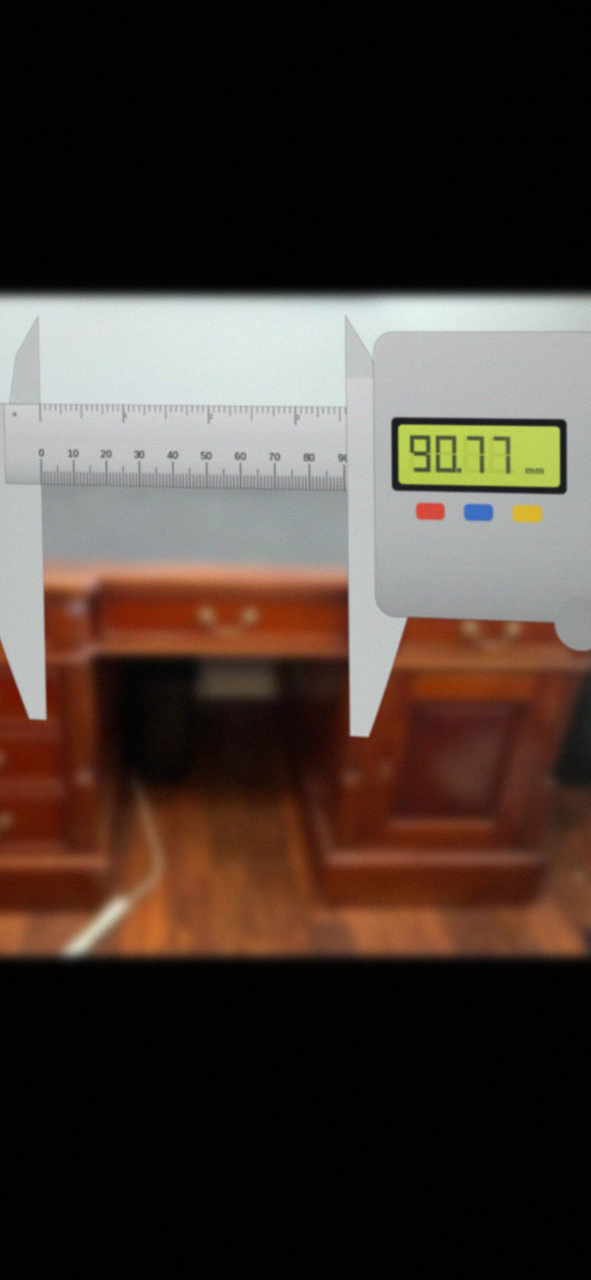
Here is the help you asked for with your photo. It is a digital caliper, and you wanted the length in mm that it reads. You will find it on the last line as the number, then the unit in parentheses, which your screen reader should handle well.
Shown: 90.77 (mm)
